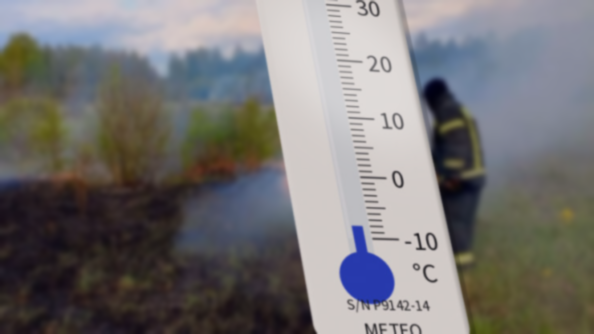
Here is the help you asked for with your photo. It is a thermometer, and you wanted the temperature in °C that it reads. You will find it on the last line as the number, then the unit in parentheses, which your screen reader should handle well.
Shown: -8 (°C)
